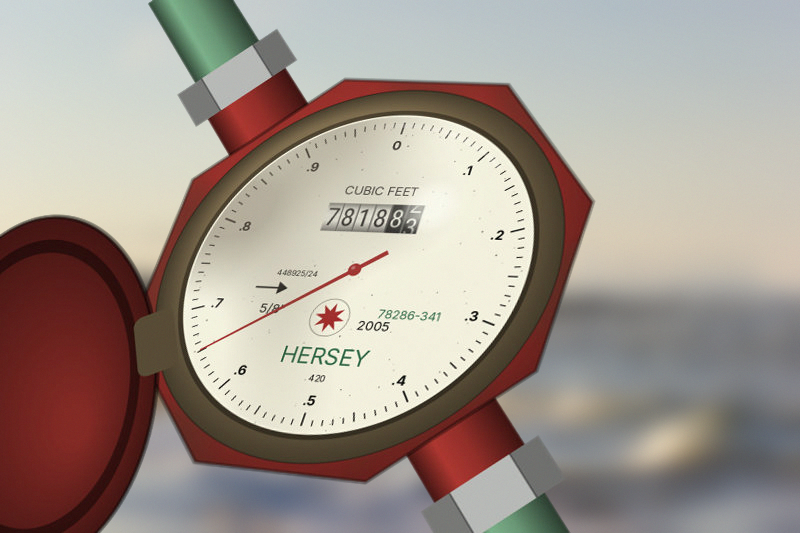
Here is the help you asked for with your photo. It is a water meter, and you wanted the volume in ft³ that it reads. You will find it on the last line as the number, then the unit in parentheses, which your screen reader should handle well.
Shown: 781882.65 (ft³)
